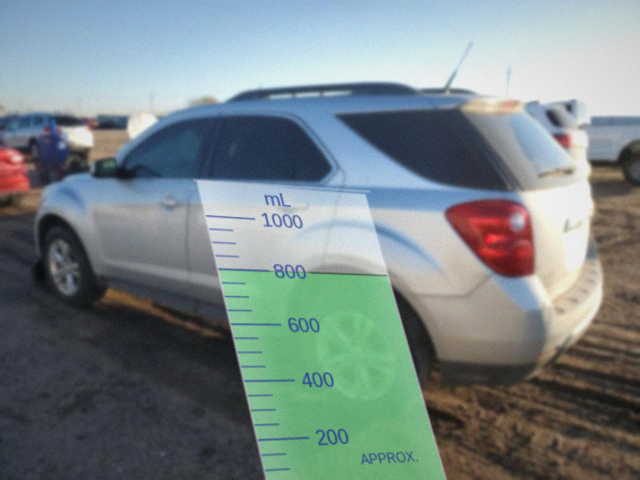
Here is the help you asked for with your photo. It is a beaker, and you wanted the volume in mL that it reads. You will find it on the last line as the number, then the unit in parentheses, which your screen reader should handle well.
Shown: 800 (mL)
